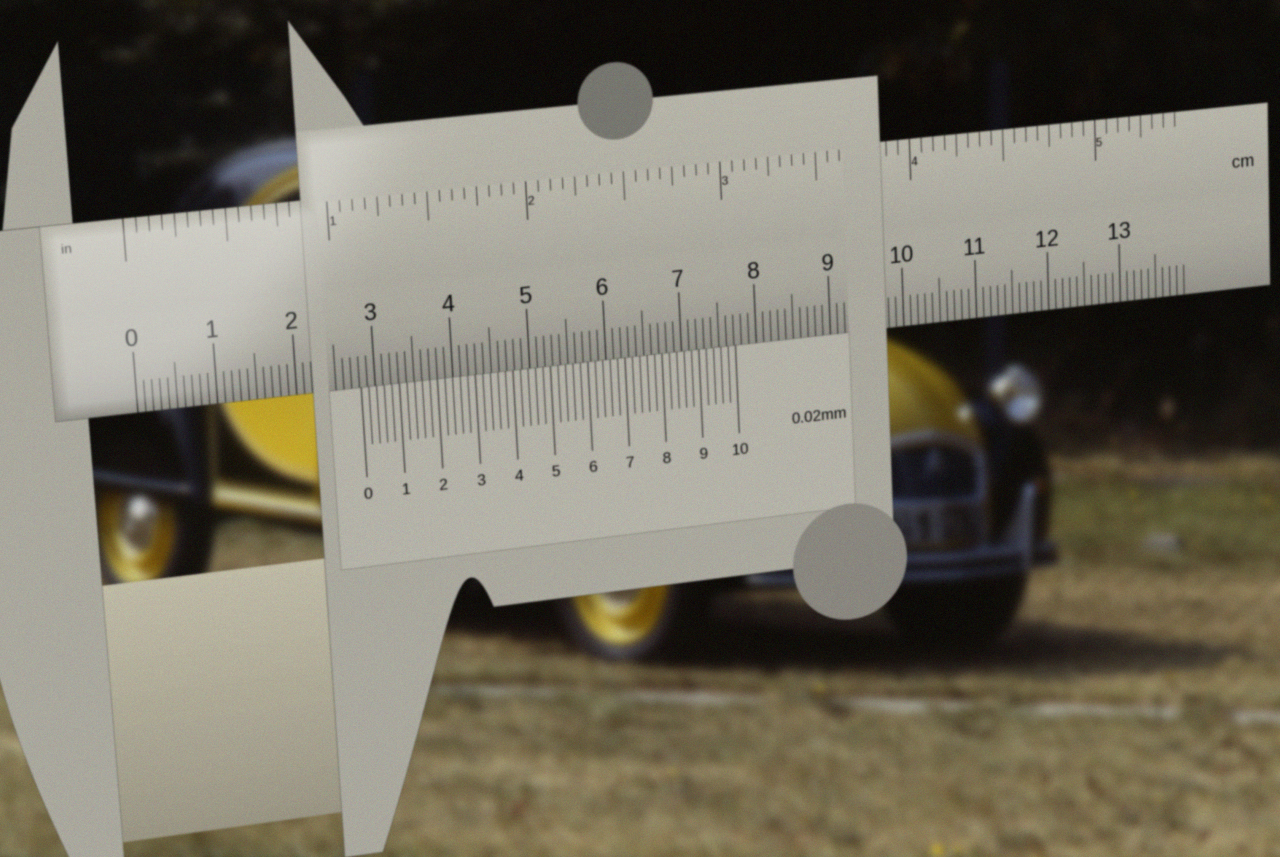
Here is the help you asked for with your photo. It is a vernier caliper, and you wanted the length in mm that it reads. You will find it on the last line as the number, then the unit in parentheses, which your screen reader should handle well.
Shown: 28.2 (mm)
